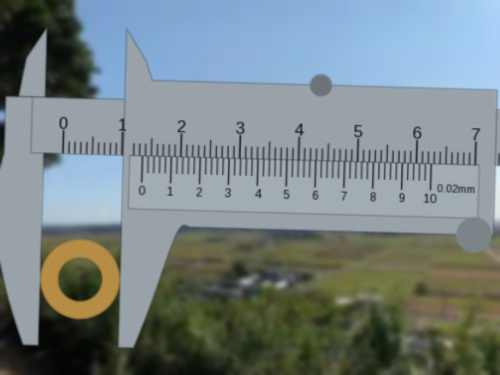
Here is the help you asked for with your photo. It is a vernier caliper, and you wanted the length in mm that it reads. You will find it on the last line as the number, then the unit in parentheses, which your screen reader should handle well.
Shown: 13.5 (mm)
